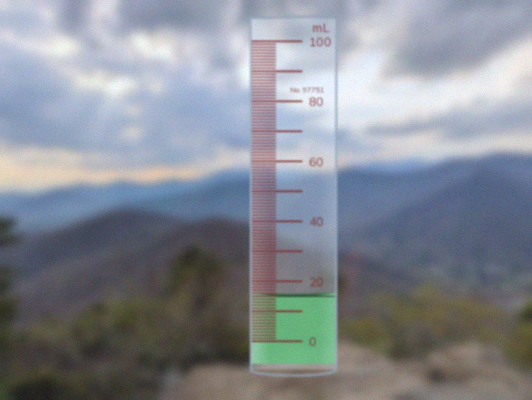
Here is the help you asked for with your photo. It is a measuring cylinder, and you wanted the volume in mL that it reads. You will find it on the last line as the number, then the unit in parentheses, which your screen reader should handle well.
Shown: 15 (mL)
